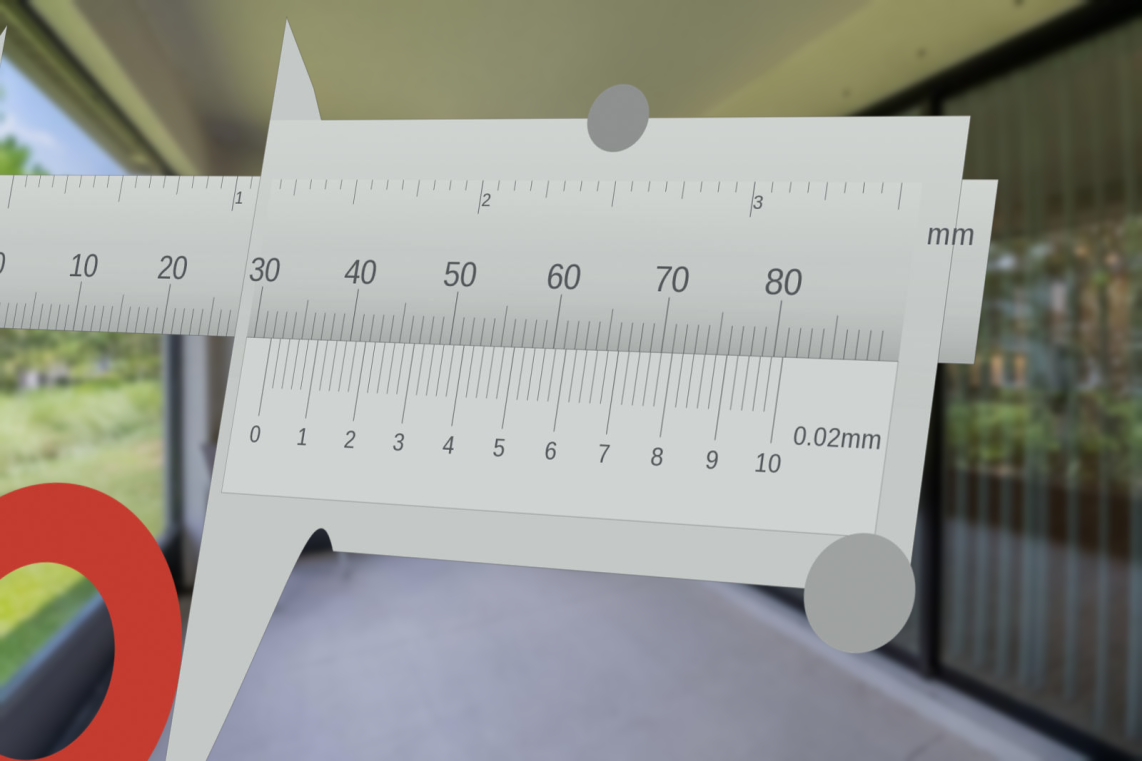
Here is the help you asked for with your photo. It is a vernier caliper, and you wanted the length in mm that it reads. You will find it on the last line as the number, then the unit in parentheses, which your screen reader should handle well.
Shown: 31.8 (mm)
